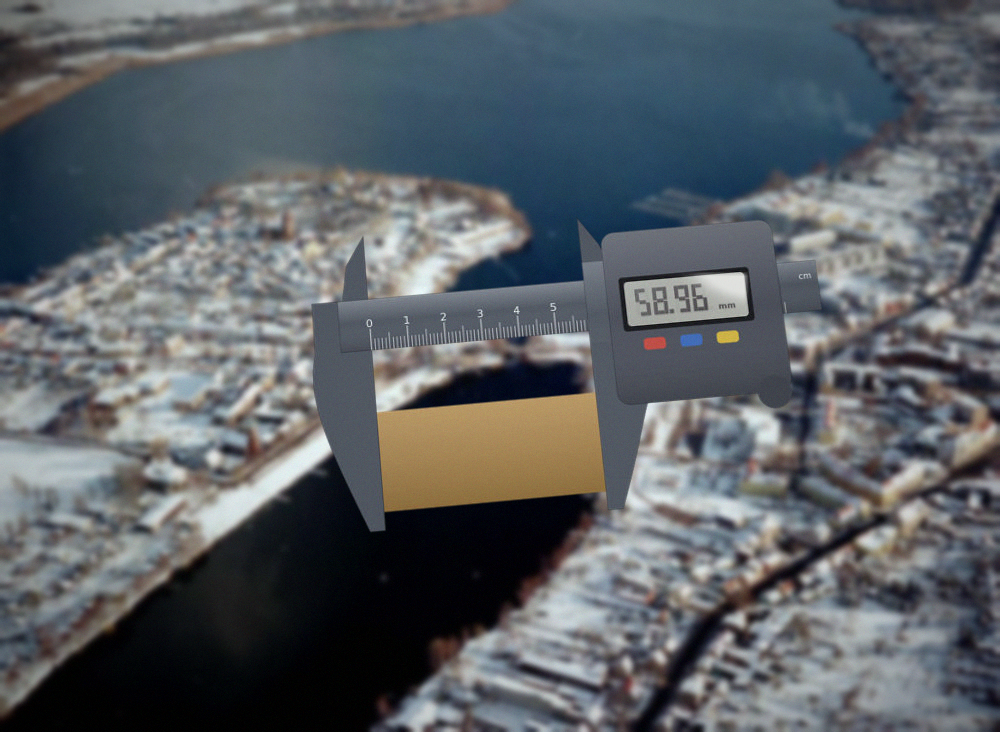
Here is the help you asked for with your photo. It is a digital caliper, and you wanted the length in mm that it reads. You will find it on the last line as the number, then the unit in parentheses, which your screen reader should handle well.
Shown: 58.96 (mm)
